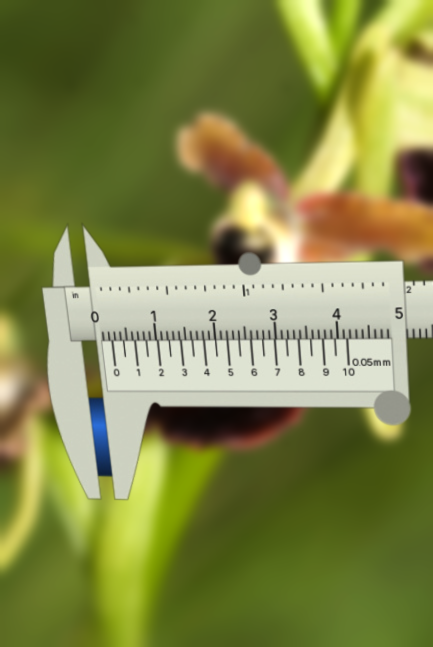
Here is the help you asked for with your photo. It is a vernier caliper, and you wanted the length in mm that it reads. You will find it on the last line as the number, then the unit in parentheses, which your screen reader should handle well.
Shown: 2.5 (mm)
